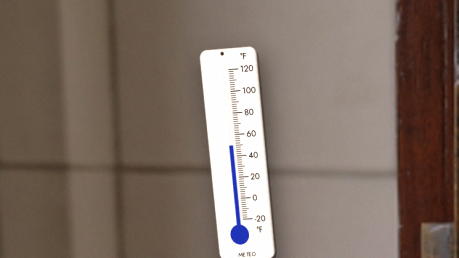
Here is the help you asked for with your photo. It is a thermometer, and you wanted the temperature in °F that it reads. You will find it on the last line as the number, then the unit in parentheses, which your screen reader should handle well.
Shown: 50 (°F)
